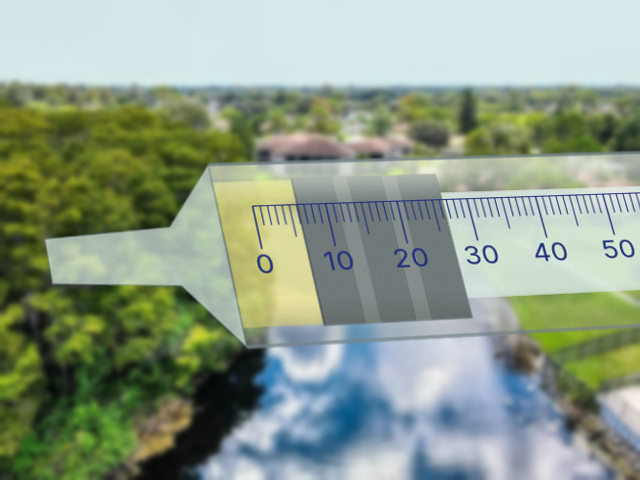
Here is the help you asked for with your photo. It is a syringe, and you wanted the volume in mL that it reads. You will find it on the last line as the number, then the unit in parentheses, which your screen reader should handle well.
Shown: 6 (mL)
